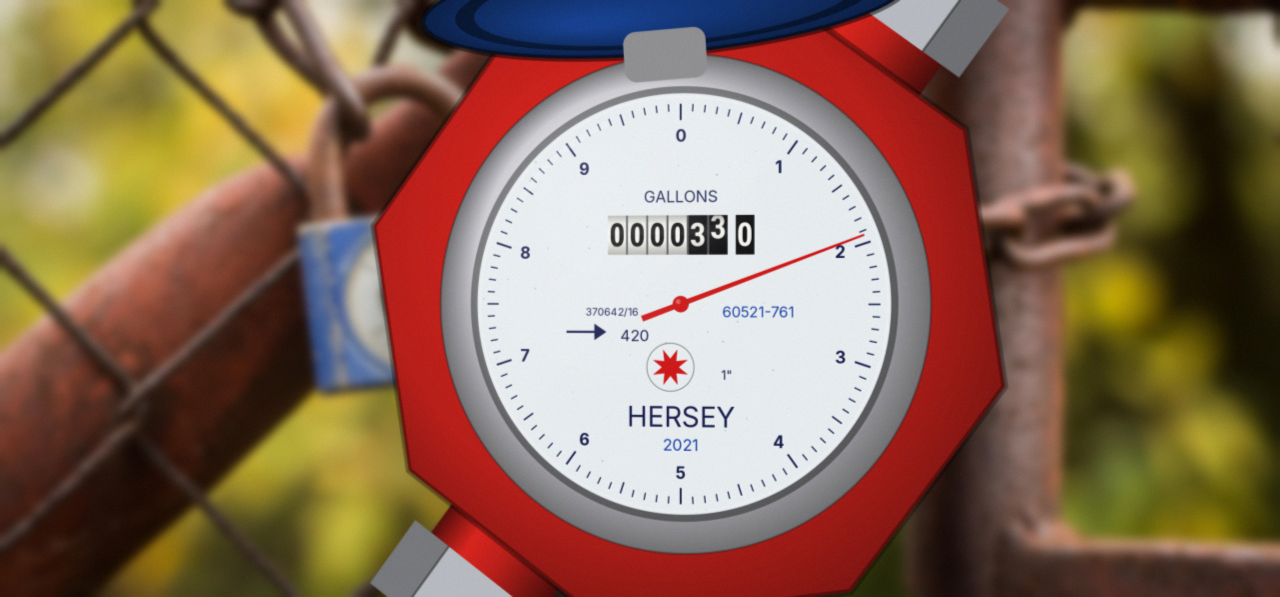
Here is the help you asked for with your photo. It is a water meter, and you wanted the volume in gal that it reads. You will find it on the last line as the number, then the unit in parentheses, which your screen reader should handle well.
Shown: 331.9 (gal)
